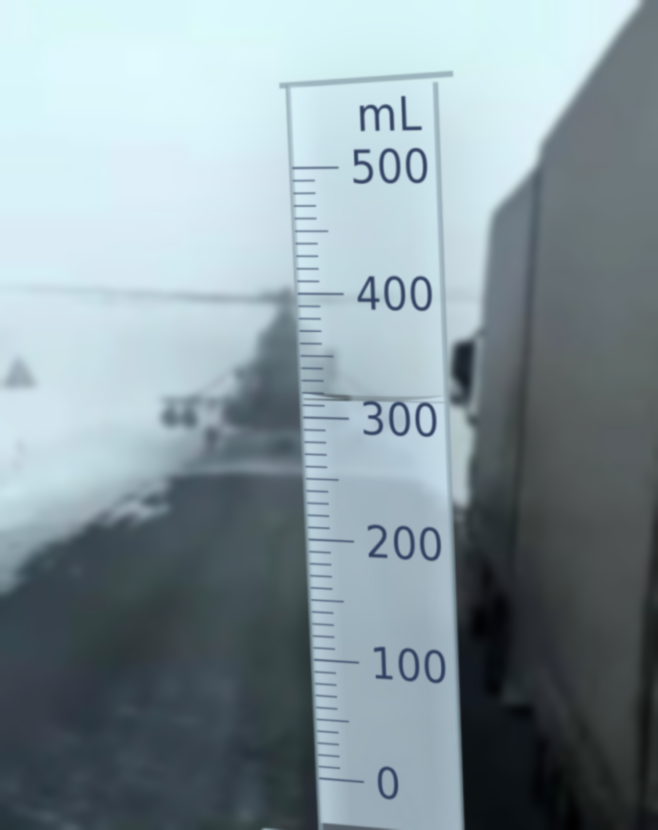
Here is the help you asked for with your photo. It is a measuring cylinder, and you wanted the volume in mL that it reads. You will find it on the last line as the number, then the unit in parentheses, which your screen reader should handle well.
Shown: 315 (mL)
